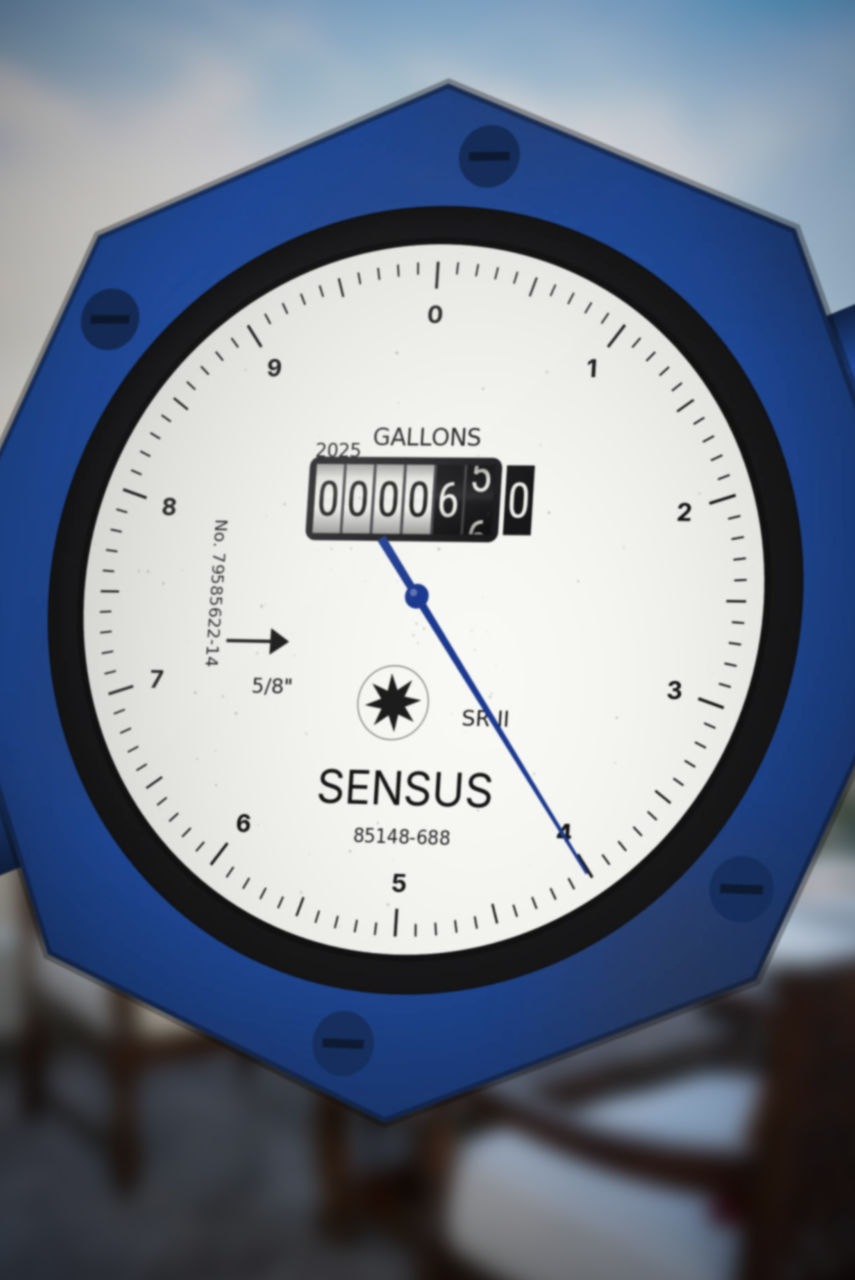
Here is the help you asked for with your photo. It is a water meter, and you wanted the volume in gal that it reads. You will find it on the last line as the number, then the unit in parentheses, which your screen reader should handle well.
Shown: 654.0 (gal)
